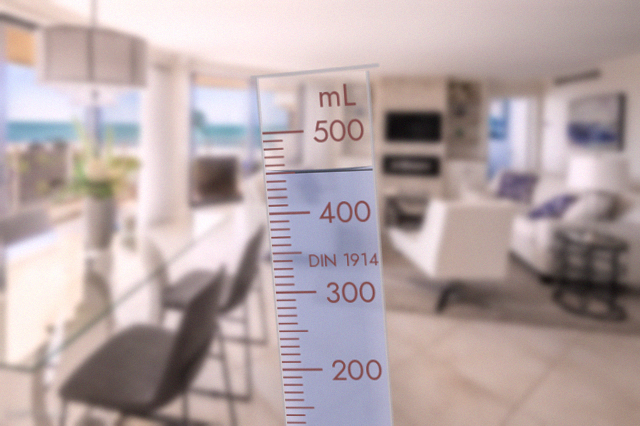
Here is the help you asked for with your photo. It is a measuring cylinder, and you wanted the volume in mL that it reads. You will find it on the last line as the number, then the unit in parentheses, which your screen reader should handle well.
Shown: 450 (mL)
